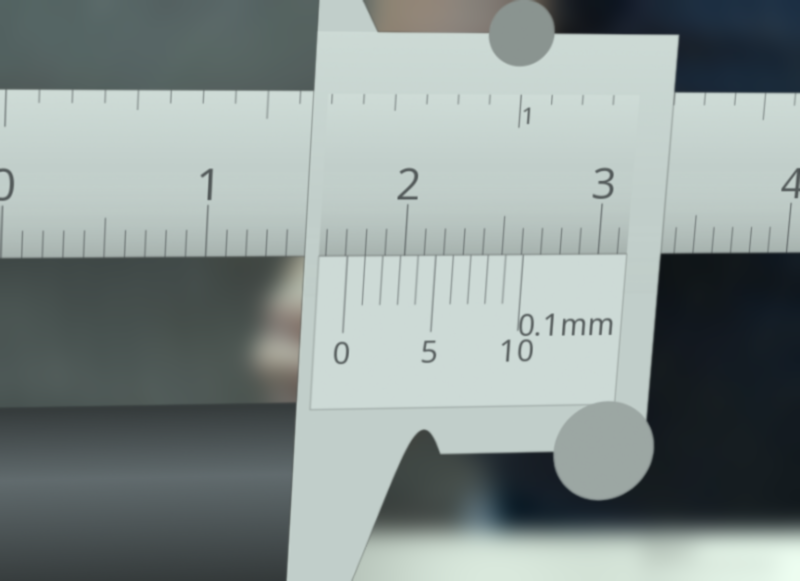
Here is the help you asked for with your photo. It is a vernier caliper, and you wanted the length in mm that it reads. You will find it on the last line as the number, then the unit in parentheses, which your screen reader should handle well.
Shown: 17.1 (mm)
